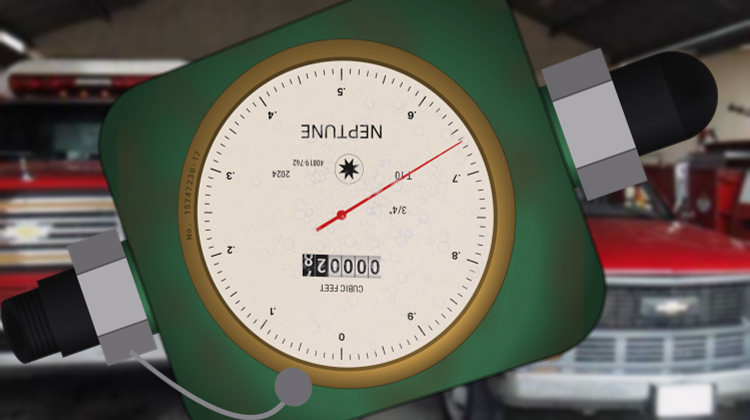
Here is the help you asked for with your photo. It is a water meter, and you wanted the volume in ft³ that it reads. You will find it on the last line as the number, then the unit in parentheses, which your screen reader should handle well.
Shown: 27.66 (ft³)
